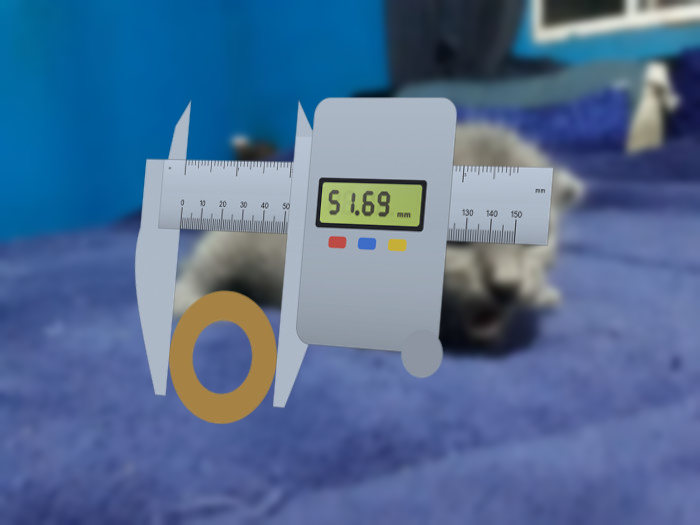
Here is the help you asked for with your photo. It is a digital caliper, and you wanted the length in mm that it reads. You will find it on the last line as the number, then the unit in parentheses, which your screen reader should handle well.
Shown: 51.69 (mm)
